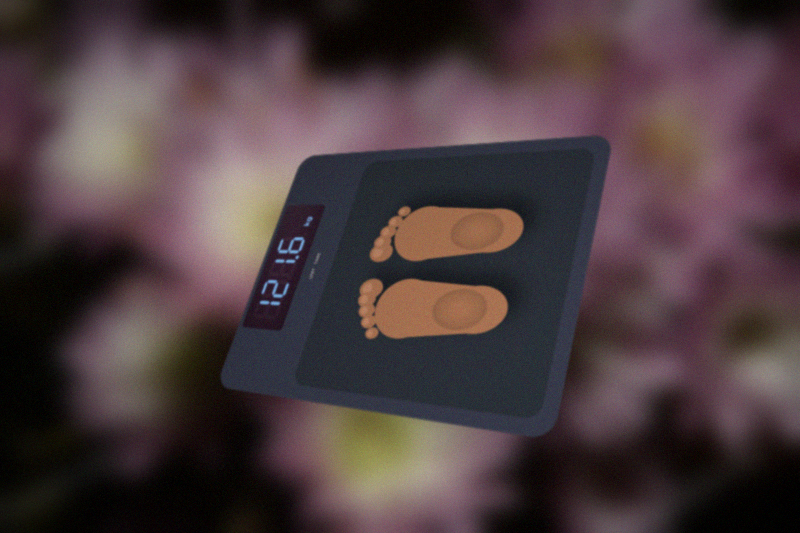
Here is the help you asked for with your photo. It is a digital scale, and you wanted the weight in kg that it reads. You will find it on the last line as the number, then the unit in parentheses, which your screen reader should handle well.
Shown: 121.6 (kg)
